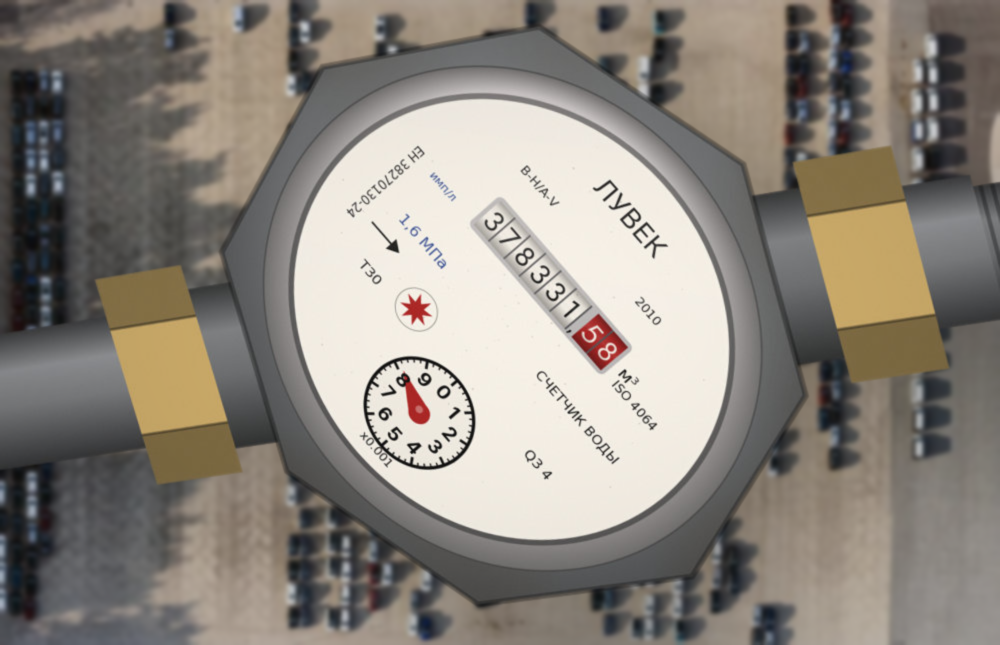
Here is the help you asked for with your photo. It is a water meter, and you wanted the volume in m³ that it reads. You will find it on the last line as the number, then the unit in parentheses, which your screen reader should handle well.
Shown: 378331.588 (m³)
